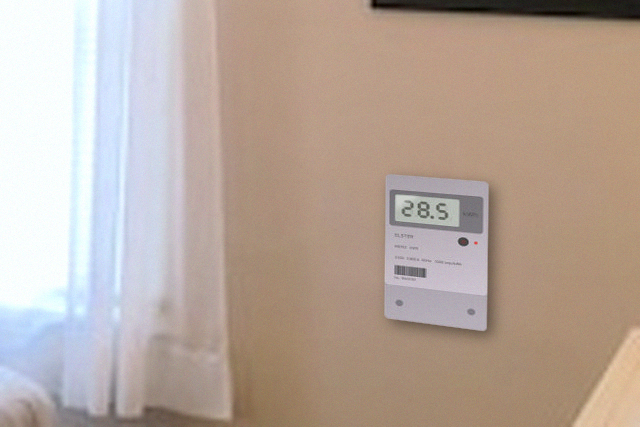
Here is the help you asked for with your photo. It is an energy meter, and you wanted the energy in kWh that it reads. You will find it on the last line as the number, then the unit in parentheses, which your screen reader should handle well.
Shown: 28.5 (kWh)
